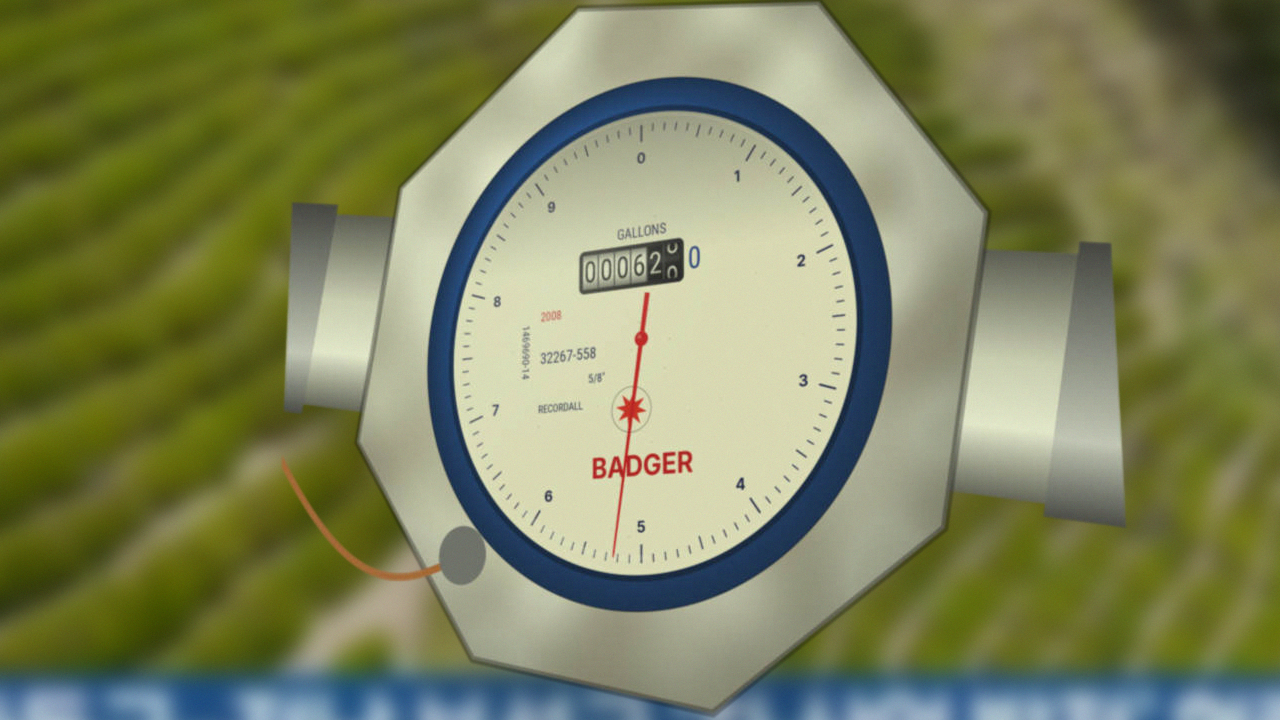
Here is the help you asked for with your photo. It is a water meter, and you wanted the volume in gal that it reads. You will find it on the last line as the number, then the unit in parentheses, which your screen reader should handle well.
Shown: 6285.2 (gal)
